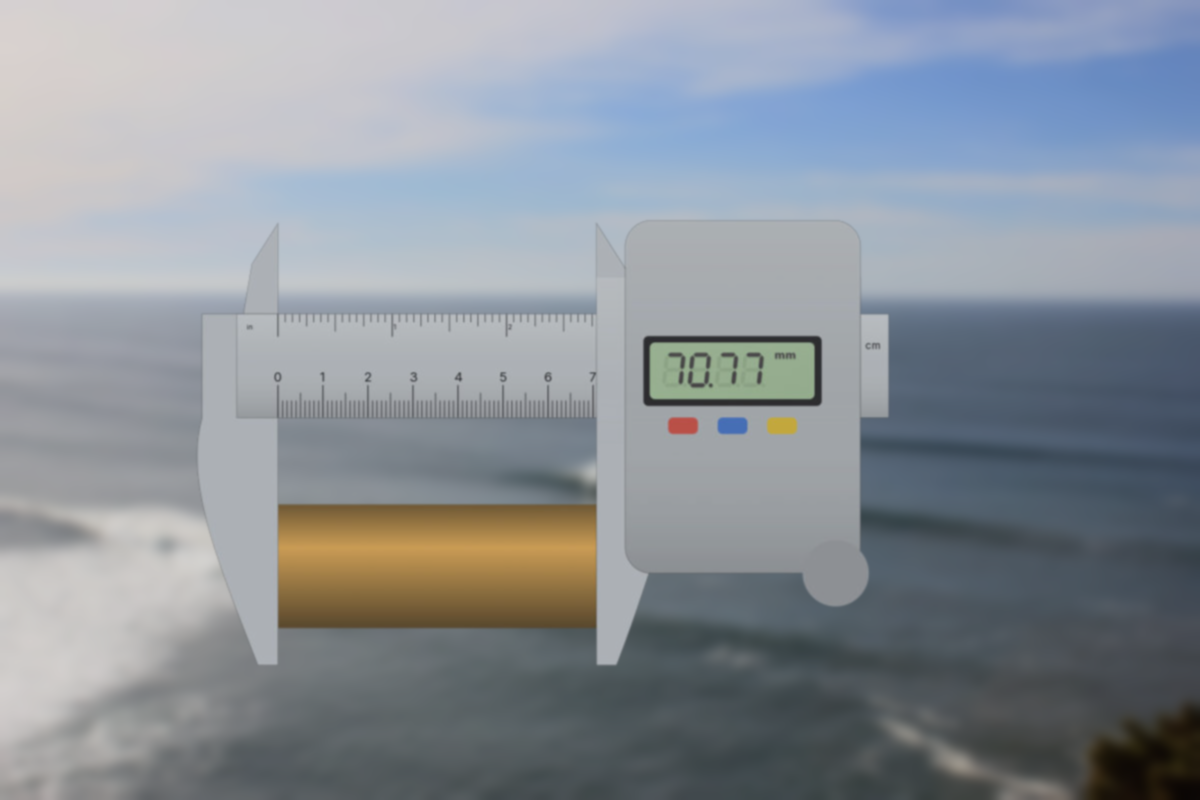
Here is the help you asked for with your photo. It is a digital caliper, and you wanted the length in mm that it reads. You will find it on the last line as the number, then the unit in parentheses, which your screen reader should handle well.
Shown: 70.77 (mm)
